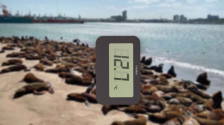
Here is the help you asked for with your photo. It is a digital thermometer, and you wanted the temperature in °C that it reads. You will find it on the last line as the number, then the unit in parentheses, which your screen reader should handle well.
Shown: 12.7 (°C)
